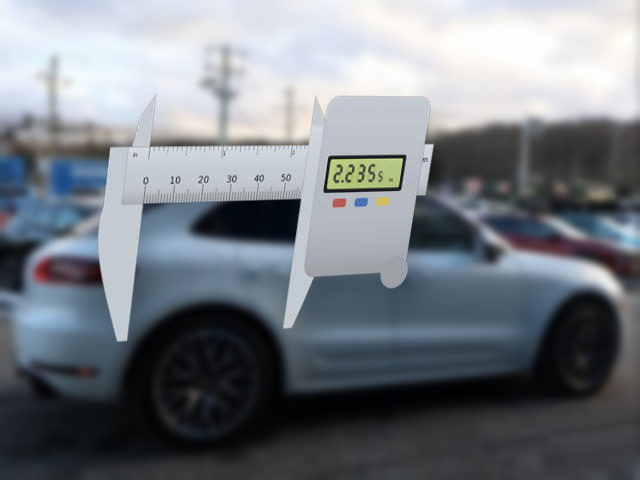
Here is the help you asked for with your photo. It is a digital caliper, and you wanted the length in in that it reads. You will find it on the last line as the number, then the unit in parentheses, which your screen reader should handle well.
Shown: 2.2355 (in)
